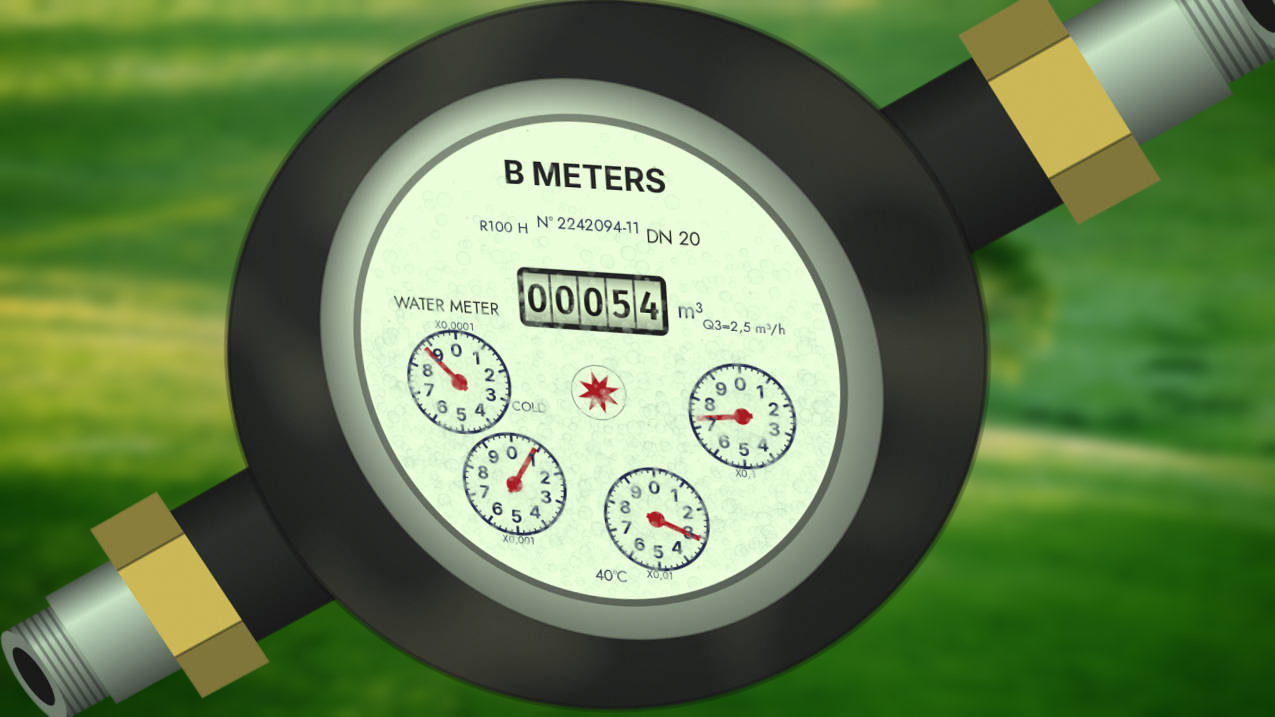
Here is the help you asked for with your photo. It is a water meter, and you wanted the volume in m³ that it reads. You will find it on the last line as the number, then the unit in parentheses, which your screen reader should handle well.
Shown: 54.7308 (m³)
